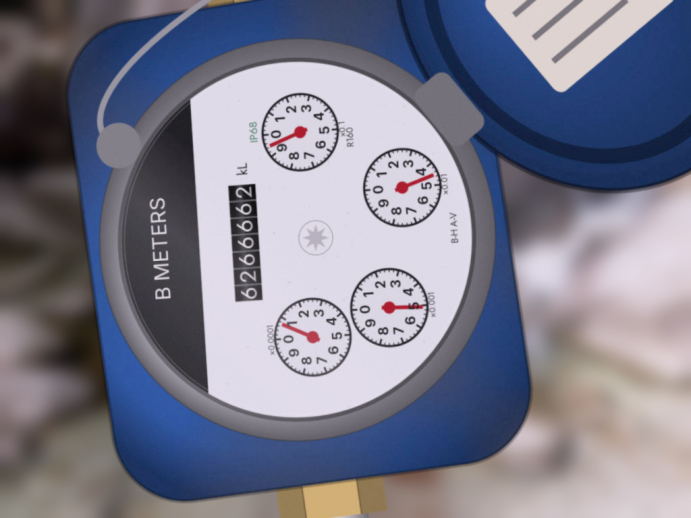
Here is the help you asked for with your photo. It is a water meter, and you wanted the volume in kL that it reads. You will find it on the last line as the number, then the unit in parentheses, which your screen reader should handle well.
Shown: 6266661.9450 (kL)
